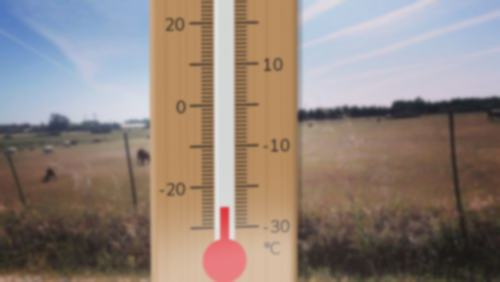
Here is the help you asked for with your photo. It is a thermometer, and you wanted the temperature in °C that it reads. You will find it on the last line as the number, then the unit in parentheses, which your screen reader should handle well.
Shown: -25 (°C)
